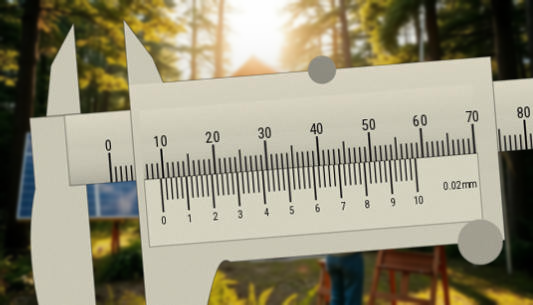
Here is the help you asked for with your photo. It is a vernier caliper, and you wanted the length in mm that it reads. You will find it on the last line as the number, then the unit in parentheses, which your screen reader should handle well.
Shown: 9.5 (mm)
